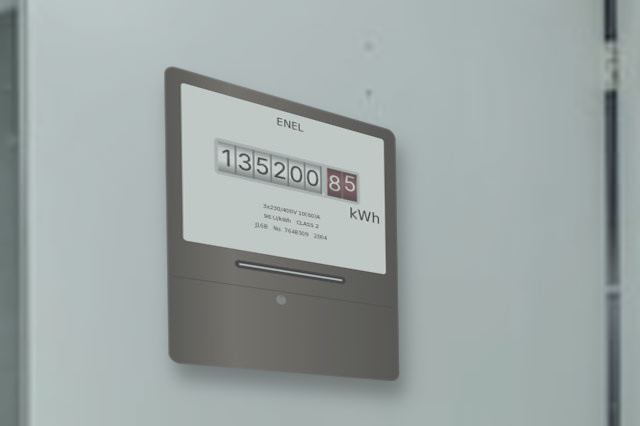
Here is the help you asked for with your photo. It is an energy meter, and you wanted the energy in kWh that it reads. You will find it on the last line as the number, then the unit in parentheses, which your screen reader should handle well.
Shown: 135200.85 (kWh)
